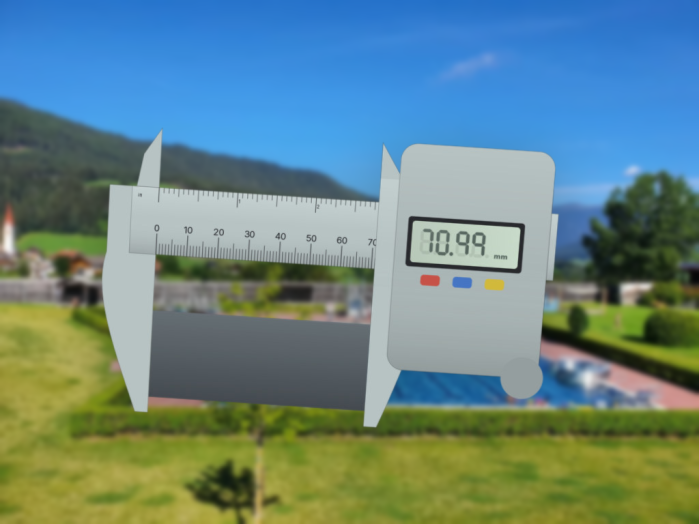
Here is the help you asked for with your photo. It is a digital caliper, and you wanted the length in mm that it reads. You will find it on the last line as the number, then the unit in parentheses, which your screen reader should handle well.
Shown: 70.99 (mm)
